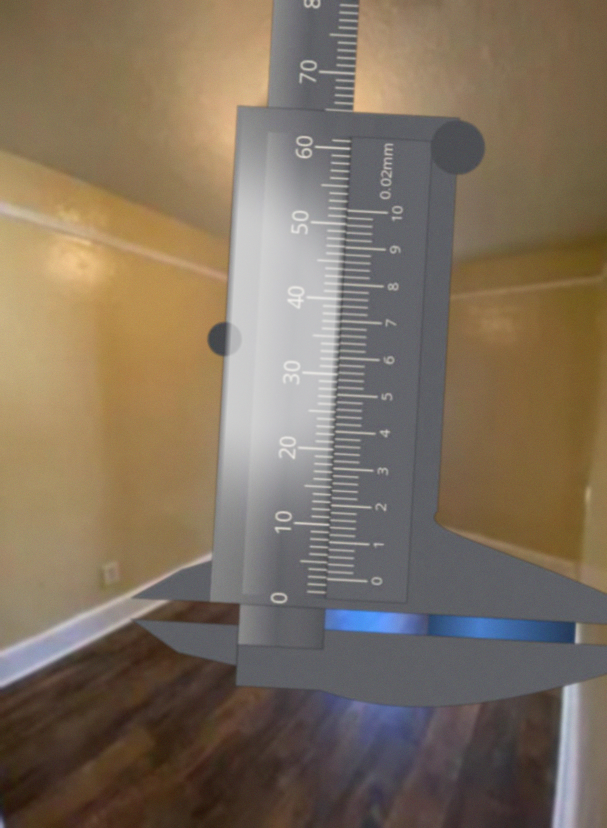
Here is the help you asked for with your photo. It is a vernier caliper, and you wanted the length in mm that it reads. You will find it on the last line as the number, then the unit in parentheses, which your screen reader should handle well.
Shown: 2.8 (mm)
